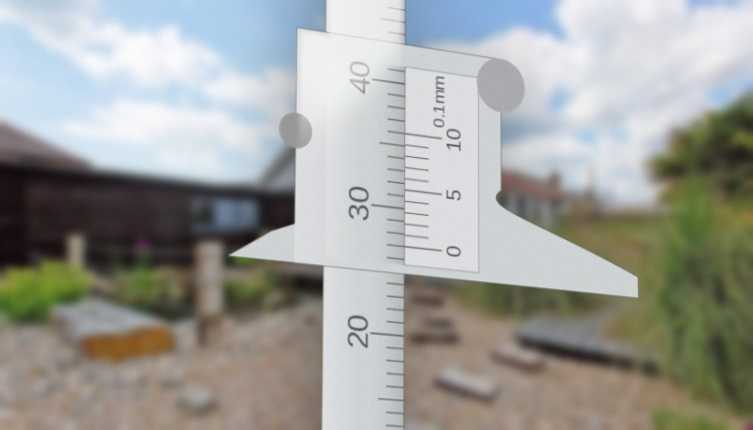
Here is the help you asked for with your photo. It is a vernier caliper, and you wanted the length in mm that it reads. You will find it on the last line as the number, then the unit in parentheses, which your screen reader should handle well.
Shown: 27.0 (mm)
